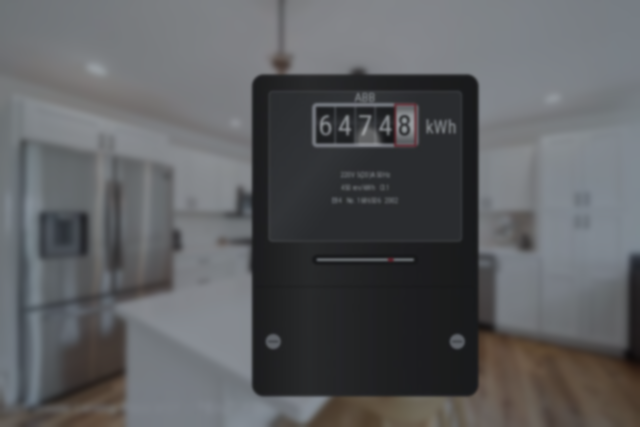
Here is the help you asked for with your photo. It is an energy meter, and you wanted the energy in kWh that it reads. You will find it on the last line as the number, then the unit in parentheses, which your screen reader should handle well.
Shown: 6474.8 (kWh)
